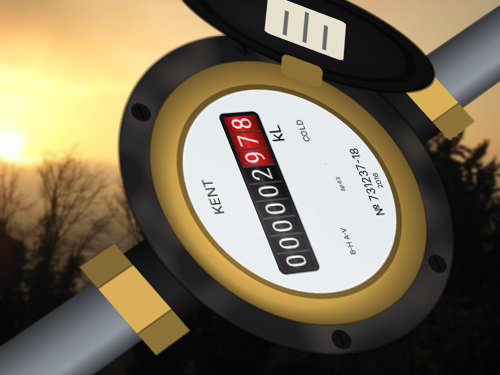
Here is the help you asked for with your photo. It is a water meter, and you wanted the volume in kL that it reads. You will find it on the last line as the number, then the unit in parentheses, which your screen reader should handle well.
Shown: 2.978 (kL)
